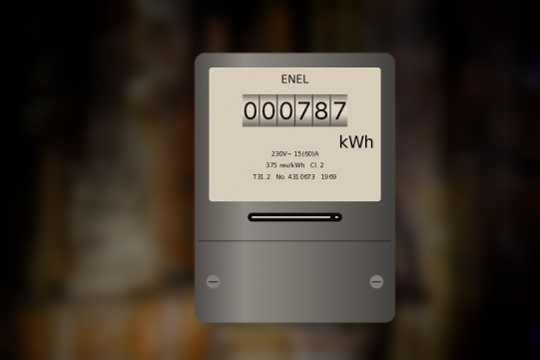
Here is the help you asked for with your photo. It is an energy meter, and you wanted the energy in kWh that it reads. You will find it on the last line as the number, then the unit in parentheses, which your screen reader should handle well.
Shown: 787 (kWh)
